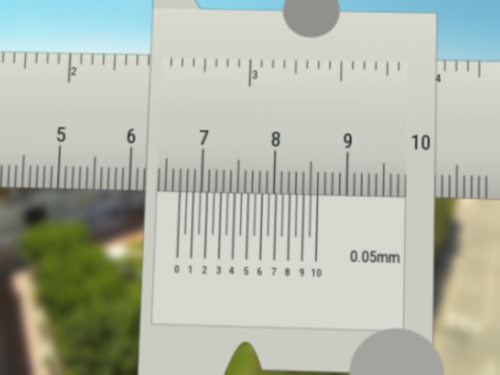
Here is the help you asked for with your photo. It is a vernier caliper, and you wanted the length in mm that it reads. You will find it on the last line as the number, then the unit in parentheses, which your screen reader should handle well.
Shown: 67.0 (mm)
